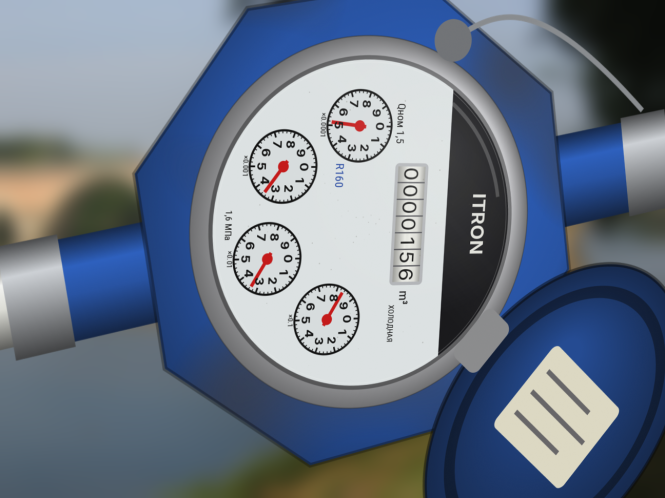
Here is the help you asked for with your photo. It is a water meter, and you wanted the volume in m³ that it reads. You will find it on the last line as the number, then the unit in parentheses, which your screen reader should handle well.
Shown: 156.8335 (m³)
